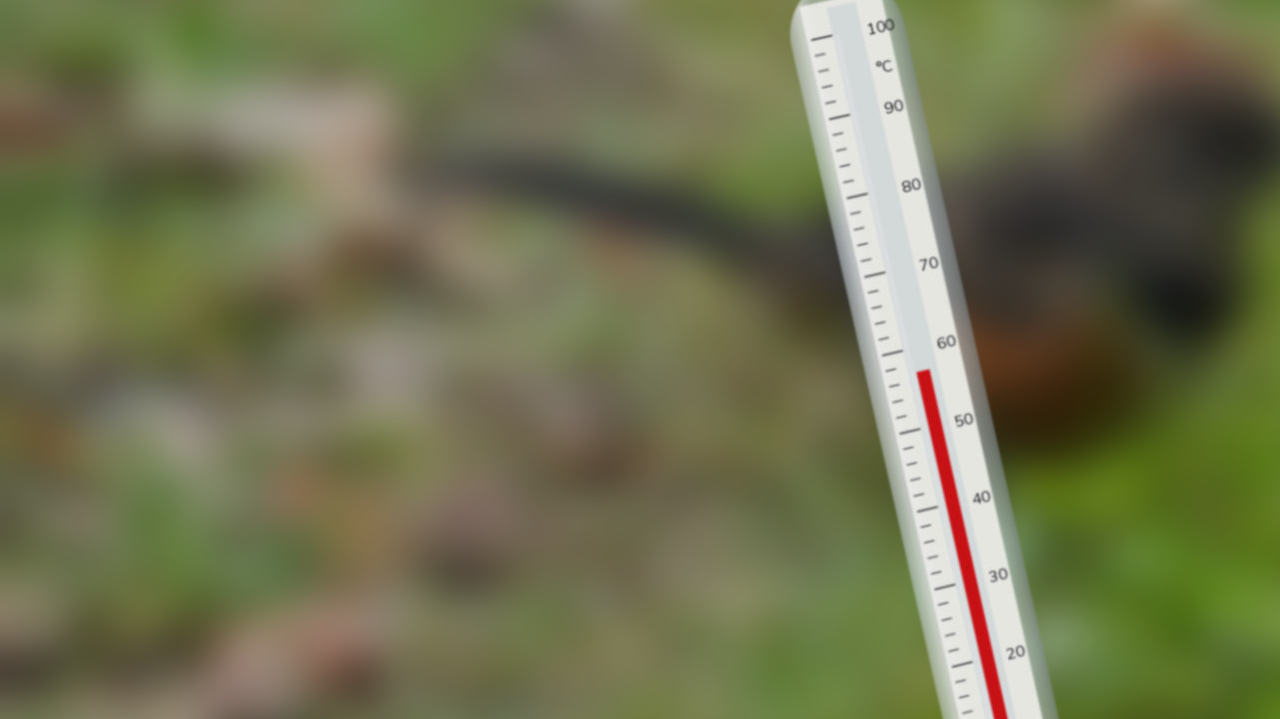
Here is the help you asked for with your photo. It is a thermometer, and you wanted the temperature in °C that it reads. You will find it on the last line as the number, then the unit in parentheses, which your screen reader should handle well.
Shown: 57 (°C)
